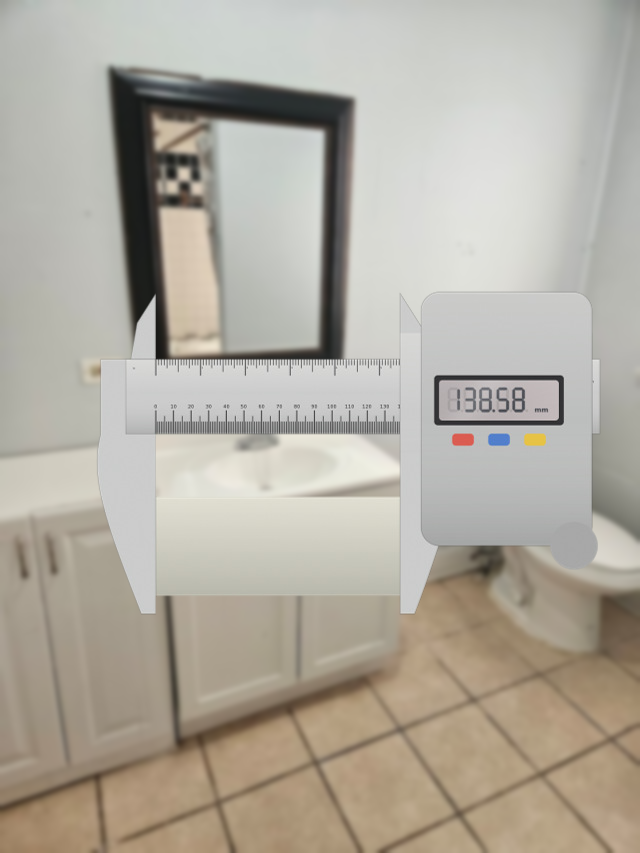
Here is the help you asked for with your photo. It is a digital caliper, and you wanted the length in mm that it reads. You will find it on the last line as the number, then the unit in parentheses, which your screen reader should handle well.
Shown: 138.58 (mm)
